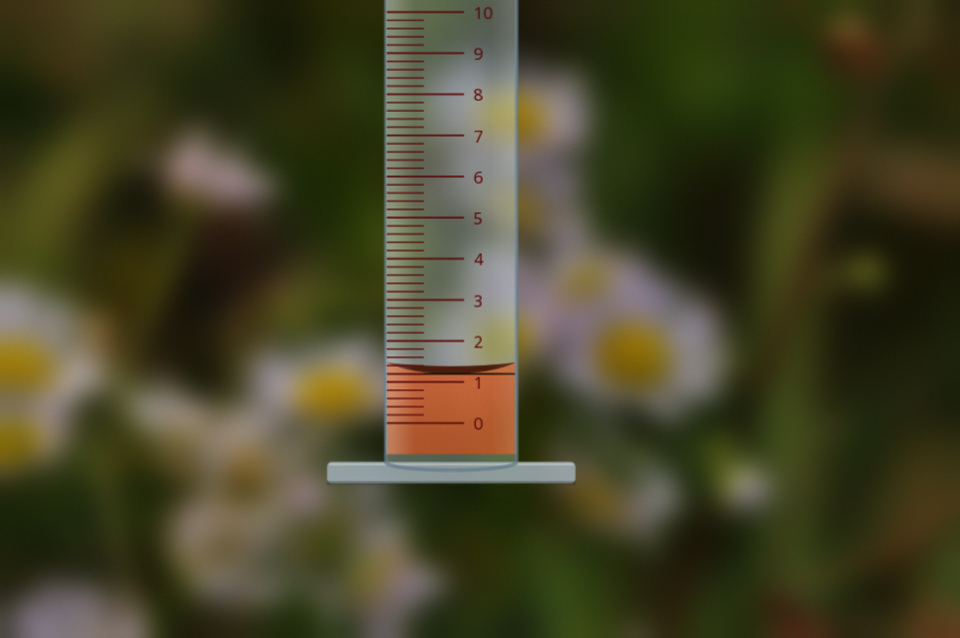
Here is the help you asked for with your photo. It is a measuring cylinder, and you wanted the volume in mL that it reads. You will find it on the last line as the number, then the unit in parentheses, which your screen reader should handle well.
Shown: 1.2 (mL)
